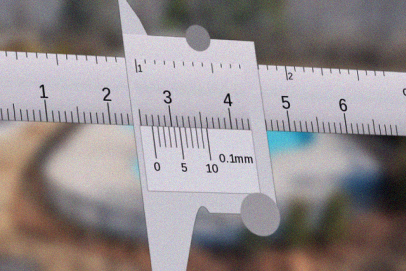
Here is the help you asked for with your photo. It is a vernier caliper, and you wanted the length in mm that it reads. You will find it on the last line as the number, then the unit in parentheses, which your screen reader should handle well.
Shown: 26.8 (mm)
